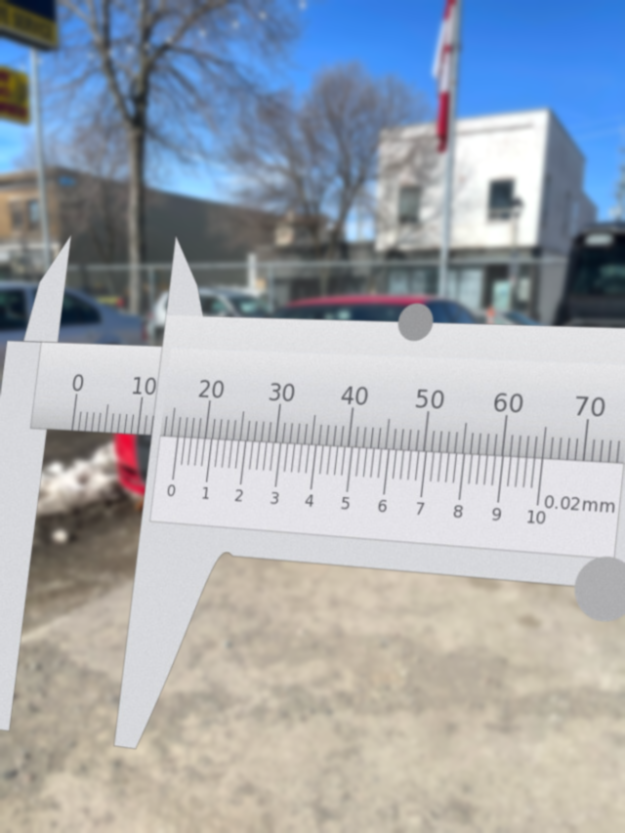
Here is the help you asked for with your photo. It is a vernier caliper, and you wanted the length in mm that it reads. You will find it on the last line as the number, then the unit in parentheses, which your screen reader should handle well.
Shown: 16.0 (mm)
